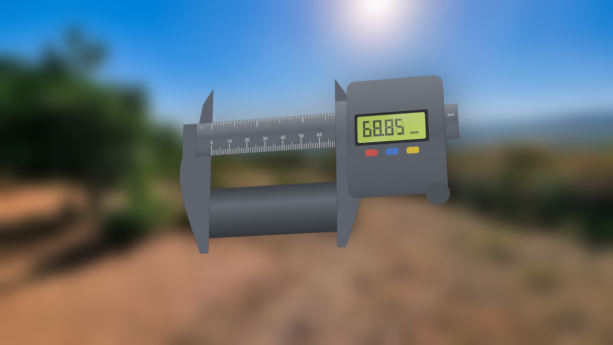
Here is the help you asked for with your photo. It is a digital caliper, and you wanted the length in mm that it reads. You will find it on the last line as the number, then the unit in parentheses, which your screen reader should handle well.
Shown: 68.85 (mm)
